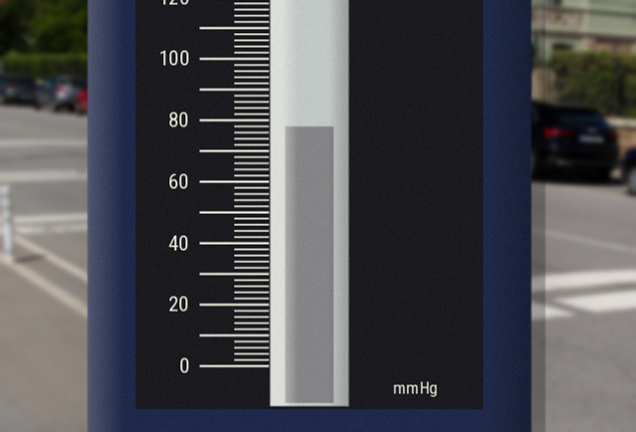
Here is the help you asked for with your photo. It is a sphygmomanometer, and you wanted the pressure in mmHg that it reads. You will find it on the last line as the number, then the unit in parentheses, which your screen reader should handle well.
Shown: 78 (mmHg)
